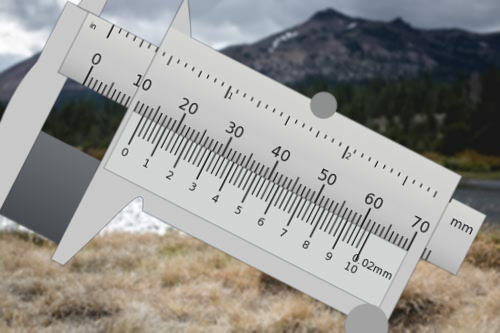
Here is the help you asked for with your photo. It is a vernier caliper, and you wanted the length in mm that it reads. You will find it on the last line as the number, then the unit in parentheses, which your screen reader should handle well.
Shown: 13.0 (mm)
